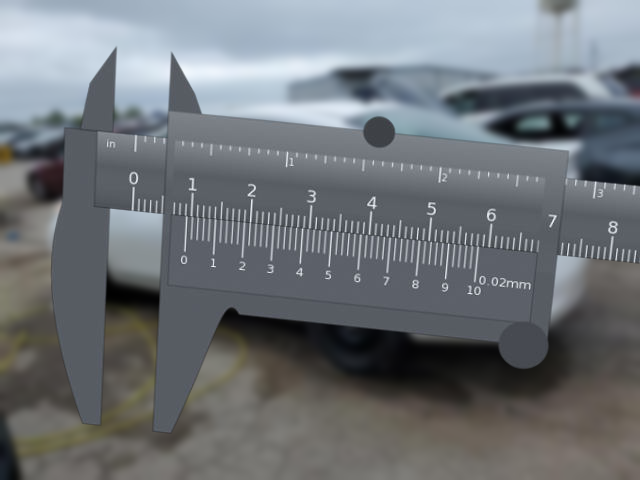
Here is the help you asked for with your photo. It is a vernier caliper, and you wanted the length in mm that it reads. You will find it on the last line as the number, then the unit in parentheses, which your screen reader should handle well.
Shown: 9.2 (mm)
